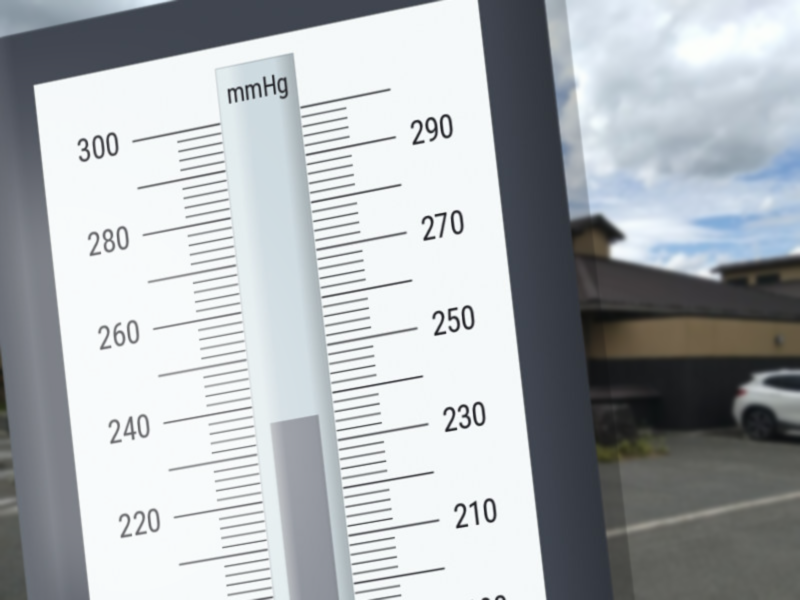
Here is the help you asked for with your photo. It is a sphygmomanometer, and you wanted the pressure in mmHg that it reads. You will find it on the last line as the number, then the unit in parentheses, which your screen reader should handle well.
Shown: 236 (mmHg)
